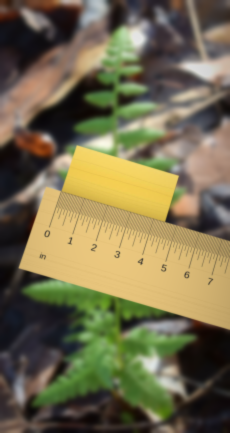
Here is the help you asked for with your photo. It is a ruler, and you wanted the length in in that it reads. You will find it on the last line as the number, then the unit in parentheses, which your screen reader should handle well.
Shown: 4.5 (in)
